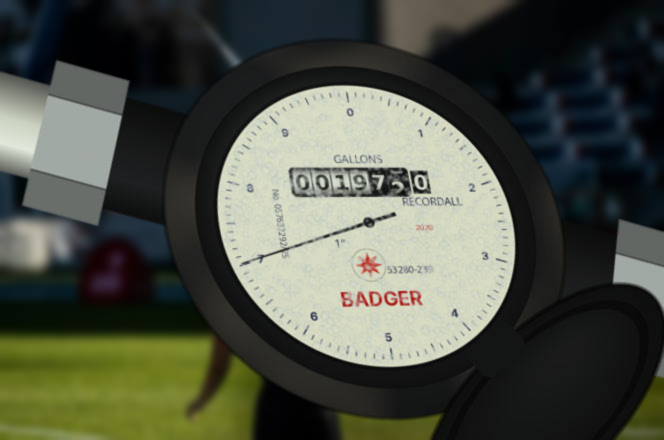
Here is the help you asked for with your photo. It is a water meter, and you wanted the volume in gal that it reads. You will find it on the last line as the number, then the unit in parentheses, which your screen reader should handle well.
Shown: 19717.0 (gal)
